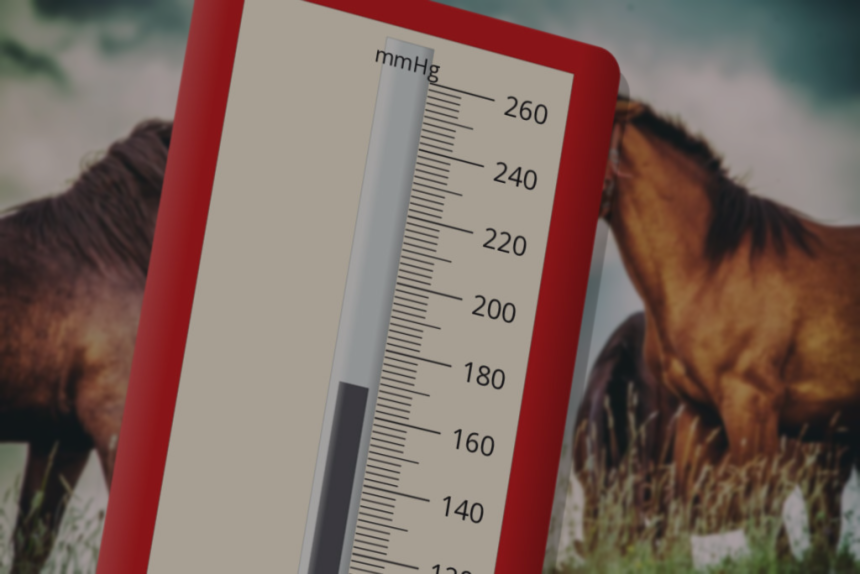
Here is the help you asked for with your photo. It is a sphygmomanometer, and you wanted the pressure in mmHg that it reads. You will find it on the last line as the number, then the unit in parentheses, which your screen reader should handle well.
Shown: 168 (mmHg)
